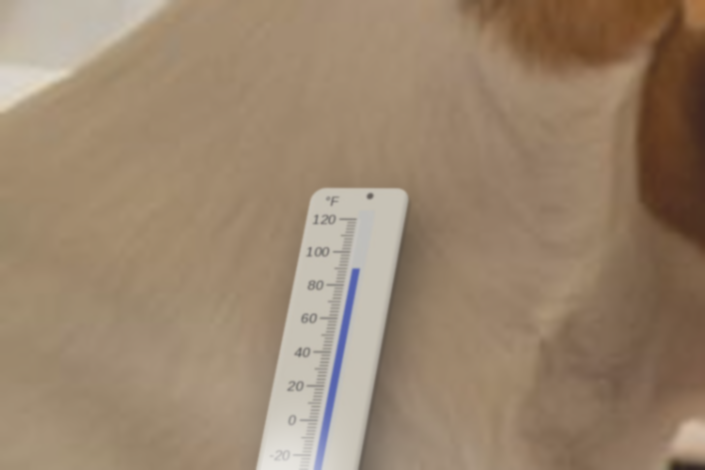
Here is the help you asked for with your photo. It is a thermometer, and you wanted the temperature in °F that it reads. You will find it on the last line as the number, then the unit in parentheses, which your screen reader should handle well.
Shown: 90 (°F)
